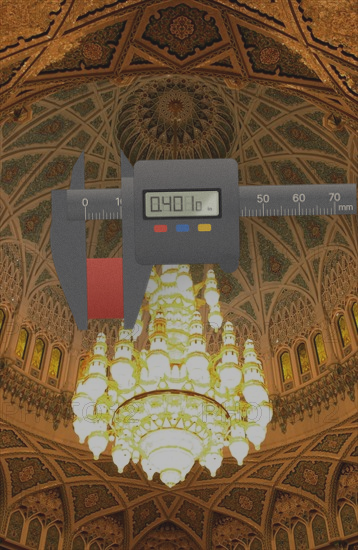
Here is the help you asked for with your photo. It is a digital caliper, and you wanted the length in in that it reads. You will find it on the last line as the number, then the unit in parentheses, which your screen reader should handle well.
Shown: 0.4010 (in)
